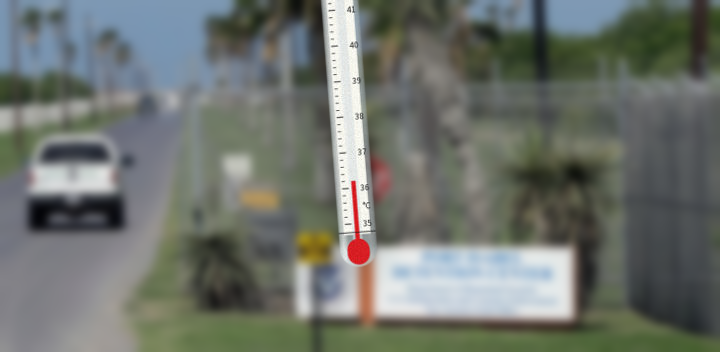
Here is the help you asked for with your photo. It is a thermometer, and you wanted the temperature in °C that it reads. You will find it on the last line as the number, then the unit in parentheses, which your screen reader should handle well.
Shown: 36.2 (°C)
